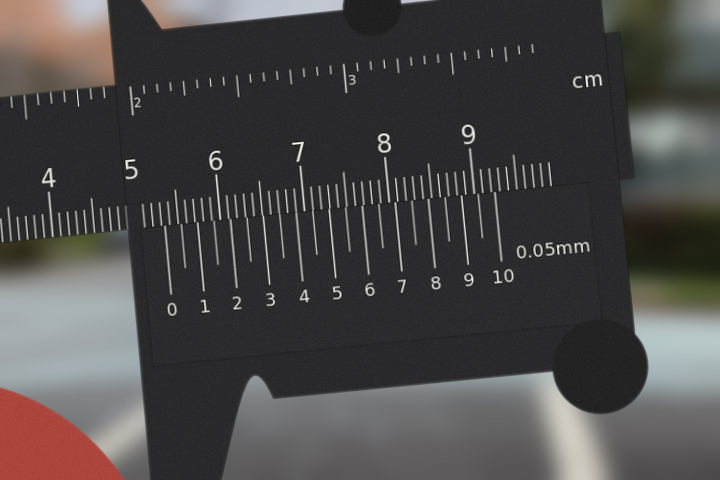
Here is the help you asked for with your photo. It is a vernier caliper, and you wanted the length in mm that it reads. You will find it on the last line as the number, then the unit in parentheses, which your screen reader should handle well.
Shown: 53.4 (mm)
